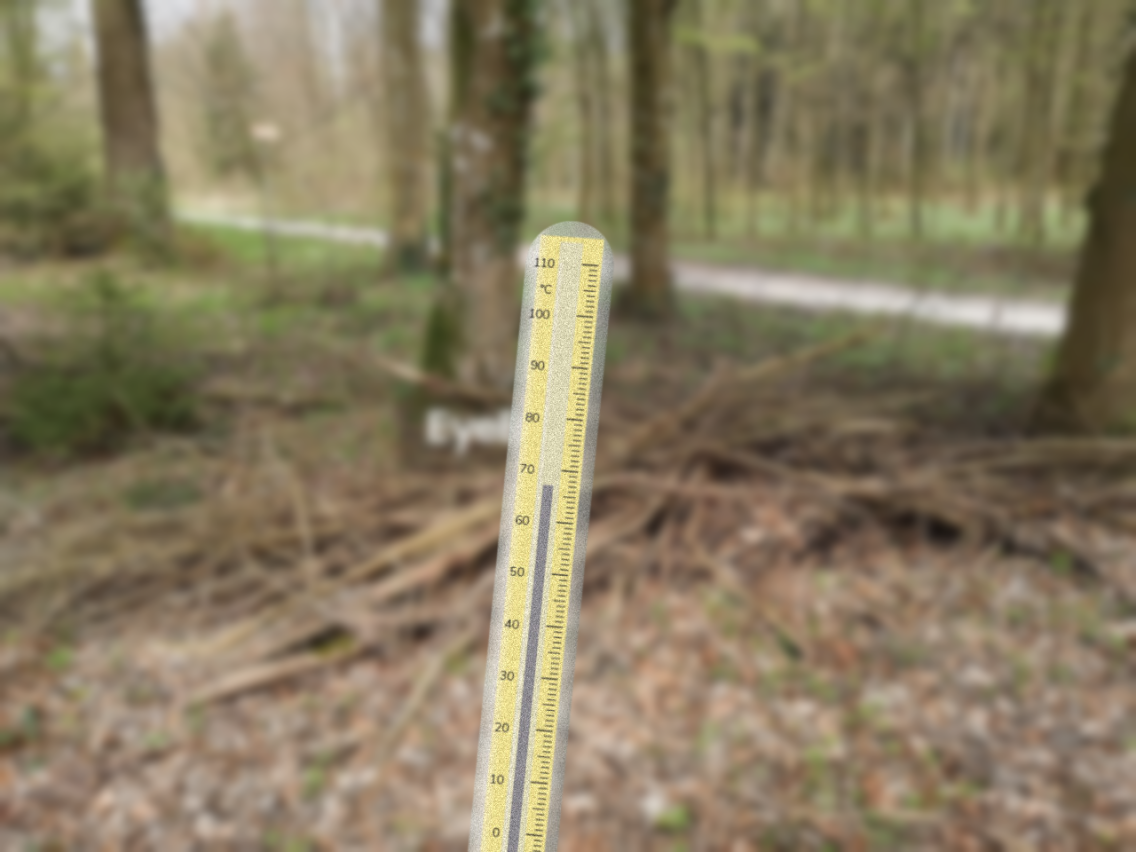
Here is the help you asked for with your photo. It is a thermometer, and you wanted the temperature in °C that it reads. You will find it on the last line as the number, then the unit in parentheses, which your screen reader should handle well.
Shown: 67 (°C)
